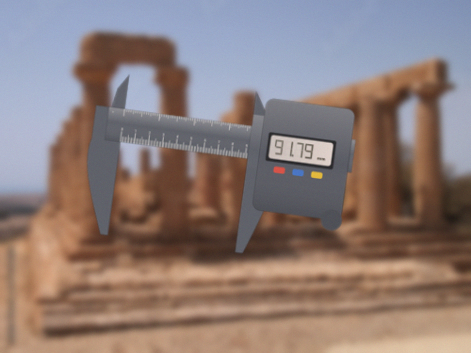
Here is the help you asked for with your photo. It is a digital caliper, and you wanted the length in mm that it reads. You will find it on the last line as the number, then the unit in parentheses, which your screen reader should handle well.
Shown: 91.79 (mm)
